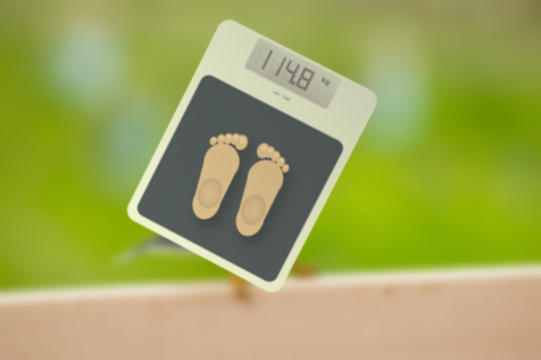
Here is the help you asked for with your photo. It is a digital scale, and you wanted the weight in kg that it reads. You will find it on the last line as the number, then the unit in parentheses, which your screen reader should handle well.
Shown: 114.8 (kg)
